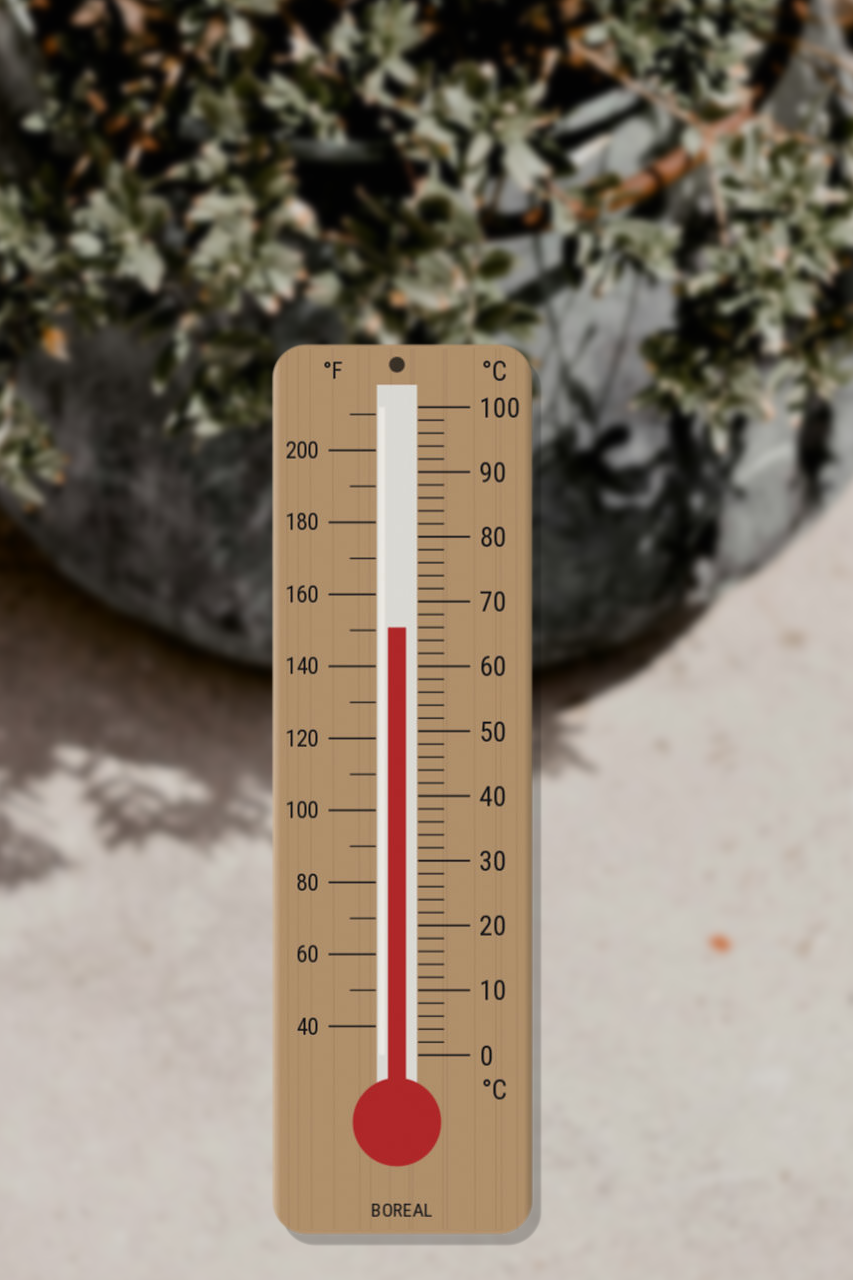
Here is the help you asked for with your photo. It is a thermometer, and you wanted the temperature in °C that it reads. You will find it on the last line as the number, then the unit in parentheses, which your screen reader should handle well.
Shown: 66 (°C)
